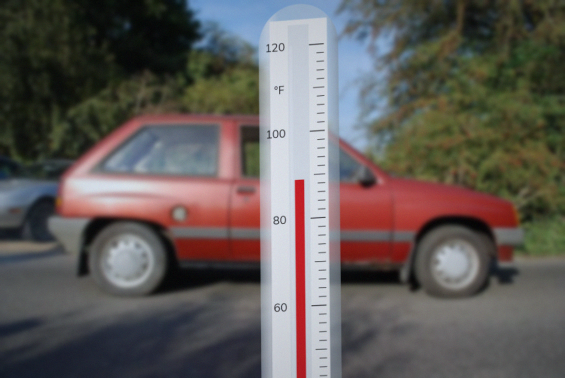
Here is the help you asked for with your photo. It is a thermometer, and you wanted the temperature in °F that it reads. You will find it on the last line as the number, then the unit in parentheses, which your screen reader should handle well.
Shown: 89 (°F)
